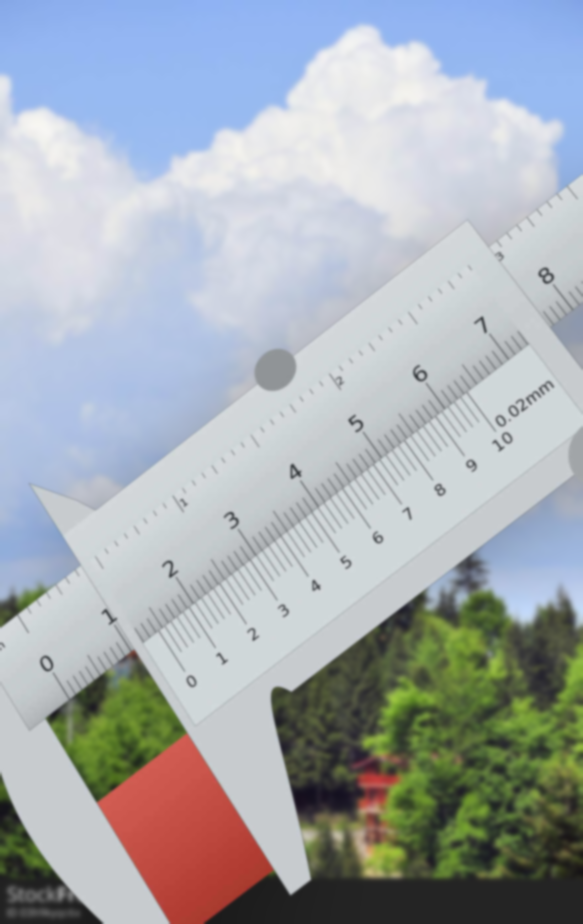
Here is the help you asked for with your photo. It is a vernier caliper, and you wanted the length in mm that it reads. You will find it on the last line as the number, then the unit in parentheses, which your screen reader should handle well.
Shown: 14.4 (mm)
